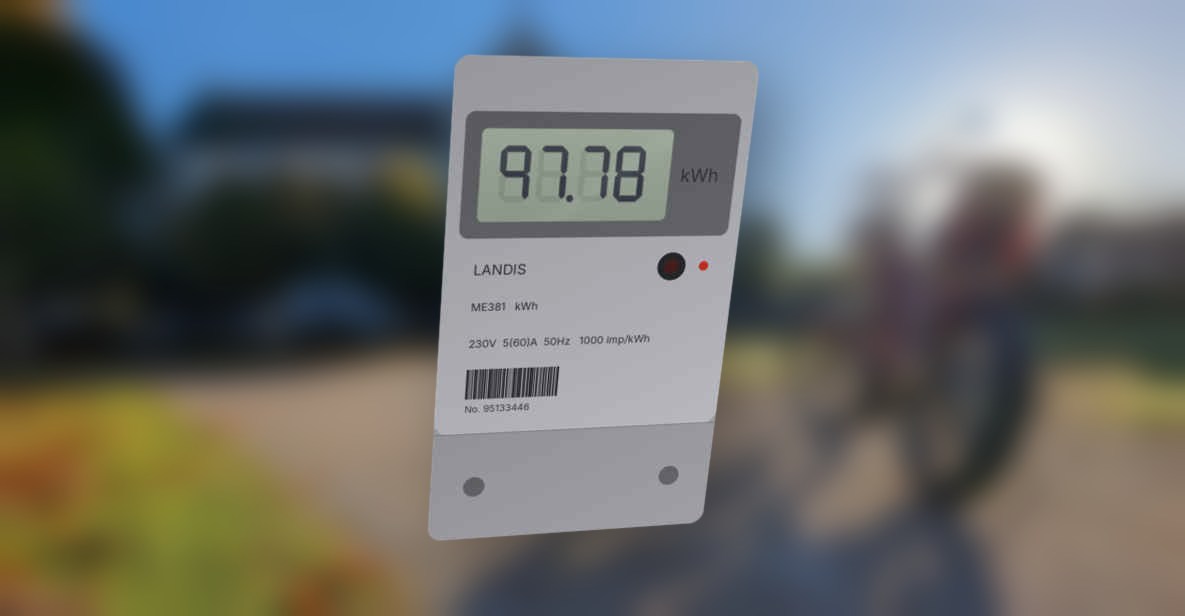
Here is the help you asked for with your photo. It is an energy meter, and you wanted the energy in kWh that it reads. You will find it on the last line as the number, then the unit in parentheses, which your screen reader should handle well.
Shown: 97.78 (kWh)
